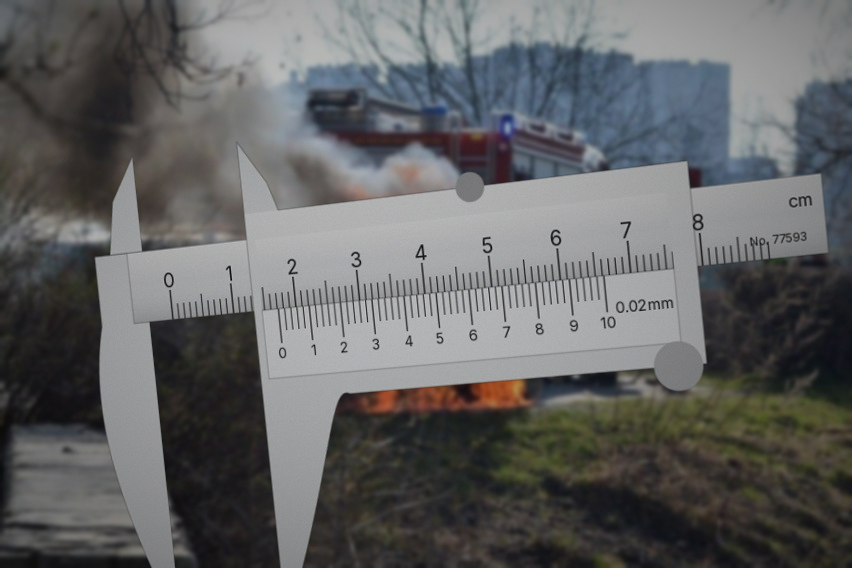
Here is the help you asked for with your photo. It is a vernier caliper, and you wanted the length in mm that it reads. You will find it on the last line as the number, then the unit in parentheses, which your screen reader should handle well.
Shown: 17.2 (mm)
